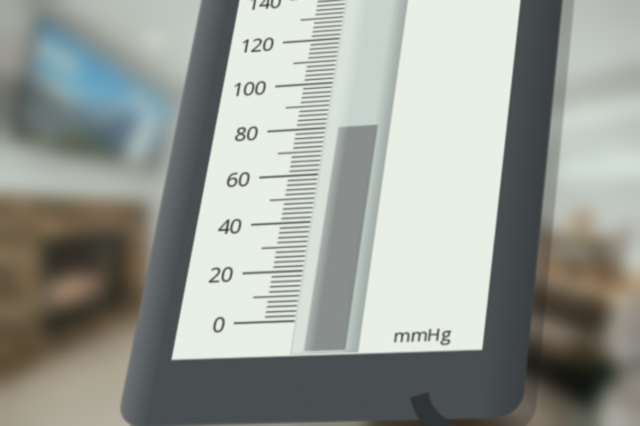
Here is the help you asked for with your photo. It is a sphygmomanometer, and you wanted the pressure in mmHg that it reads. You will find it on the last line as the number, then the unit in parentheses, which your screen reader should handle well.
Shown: 80 (mmHg)
